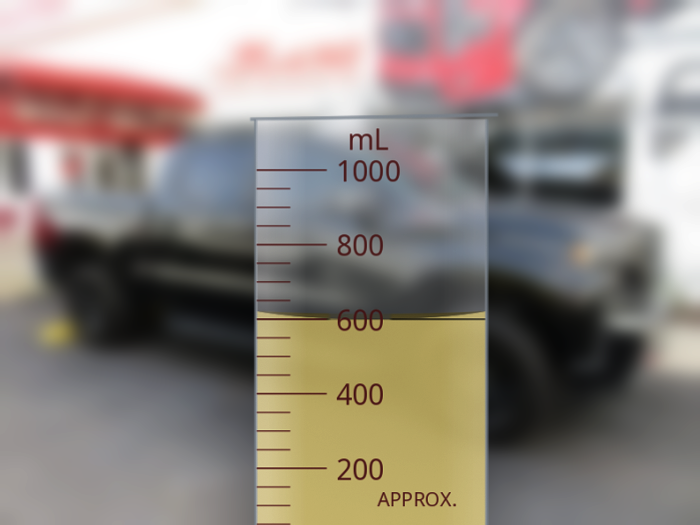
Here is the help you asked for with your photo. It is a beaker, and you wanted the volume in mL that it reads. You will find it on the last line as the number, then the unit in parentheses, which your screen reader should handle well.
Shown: 600 (mL)
